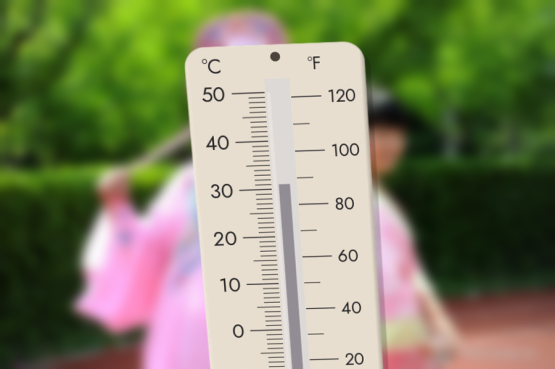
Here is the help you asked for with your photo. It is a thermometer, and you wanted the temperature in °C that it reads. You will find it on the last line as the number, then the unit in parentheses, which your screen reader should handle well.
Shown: 31 (°C)
